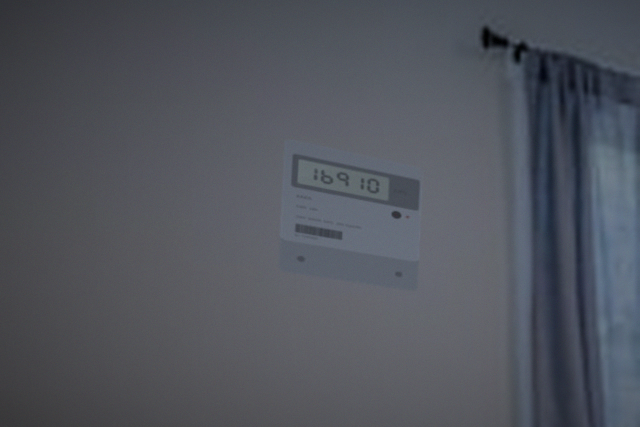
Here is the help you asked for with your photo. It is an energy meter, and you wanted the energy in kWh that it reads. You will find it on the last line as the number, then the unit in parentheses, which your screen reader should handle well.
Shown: 16910 (kWh)
